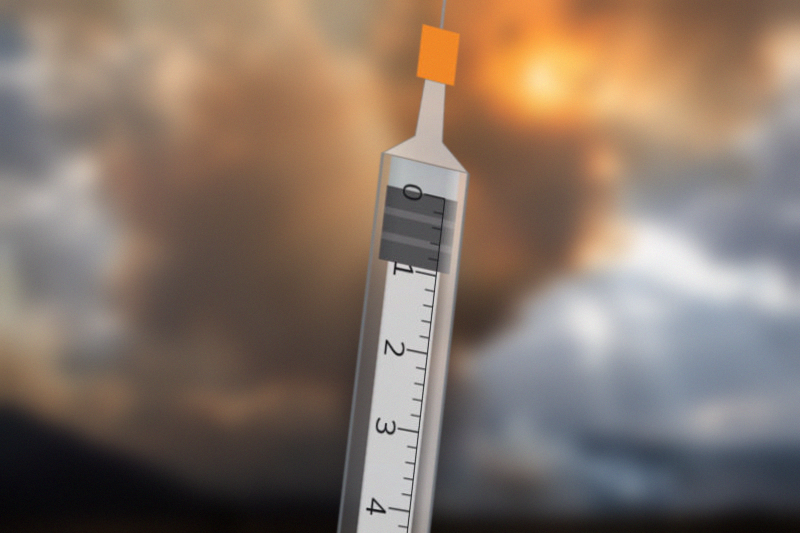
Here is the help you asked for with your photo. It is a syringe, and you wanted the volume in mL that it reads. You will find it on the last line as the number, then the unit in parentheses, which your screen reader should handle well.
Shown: 0 (mL)
